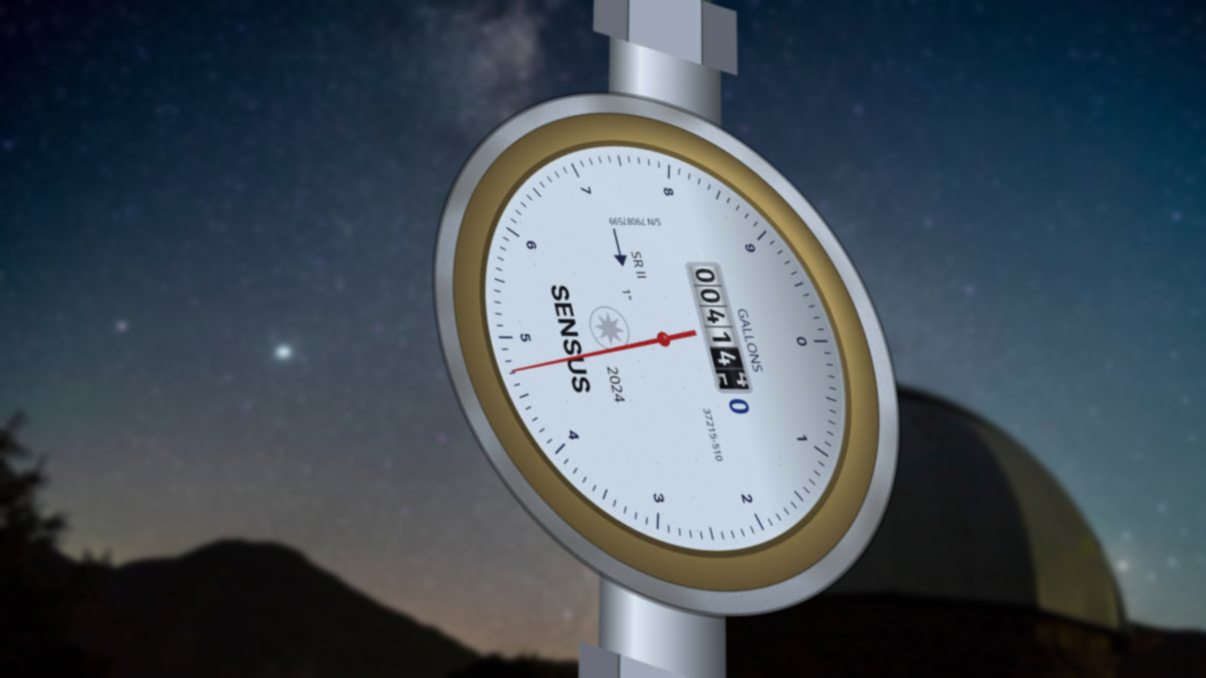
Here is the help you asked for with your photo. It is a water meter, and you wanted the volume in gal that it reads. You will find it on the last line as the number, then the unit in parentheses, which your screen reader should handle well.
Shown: 41444.7 (gal)
